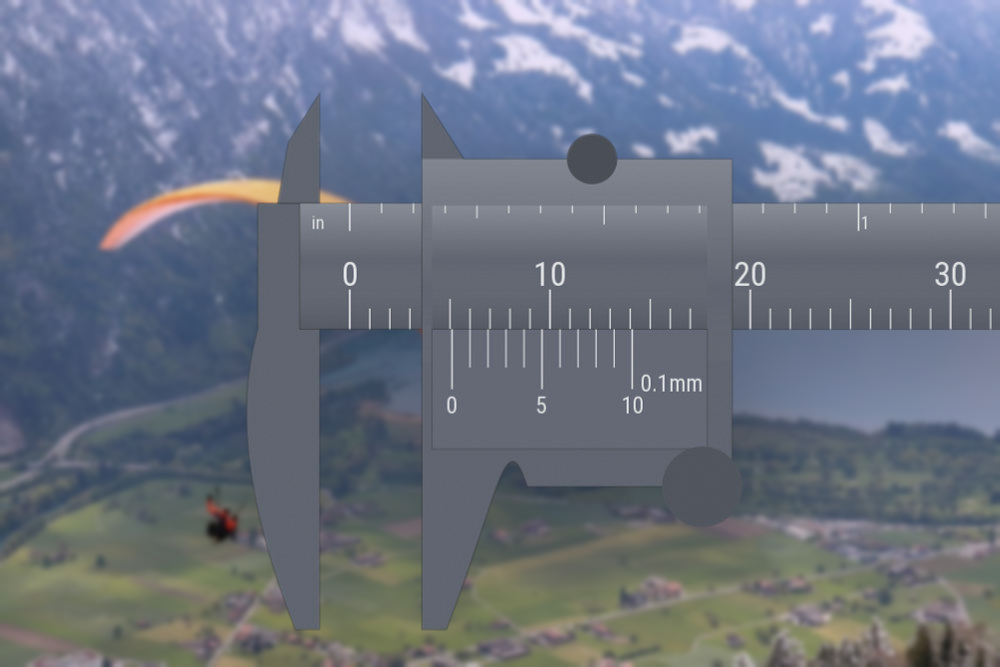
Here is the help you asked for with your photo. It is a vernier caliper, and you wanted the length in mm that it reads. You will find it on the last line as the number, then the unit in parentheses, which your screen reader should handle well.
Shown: 5.1 (mm)
